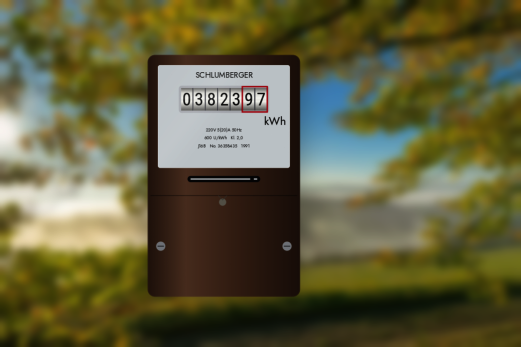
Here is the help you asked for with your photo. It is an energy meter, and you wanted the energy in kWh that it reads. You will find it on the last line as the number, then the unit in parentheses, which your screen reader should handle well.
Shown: 3823.97 (kWh)
